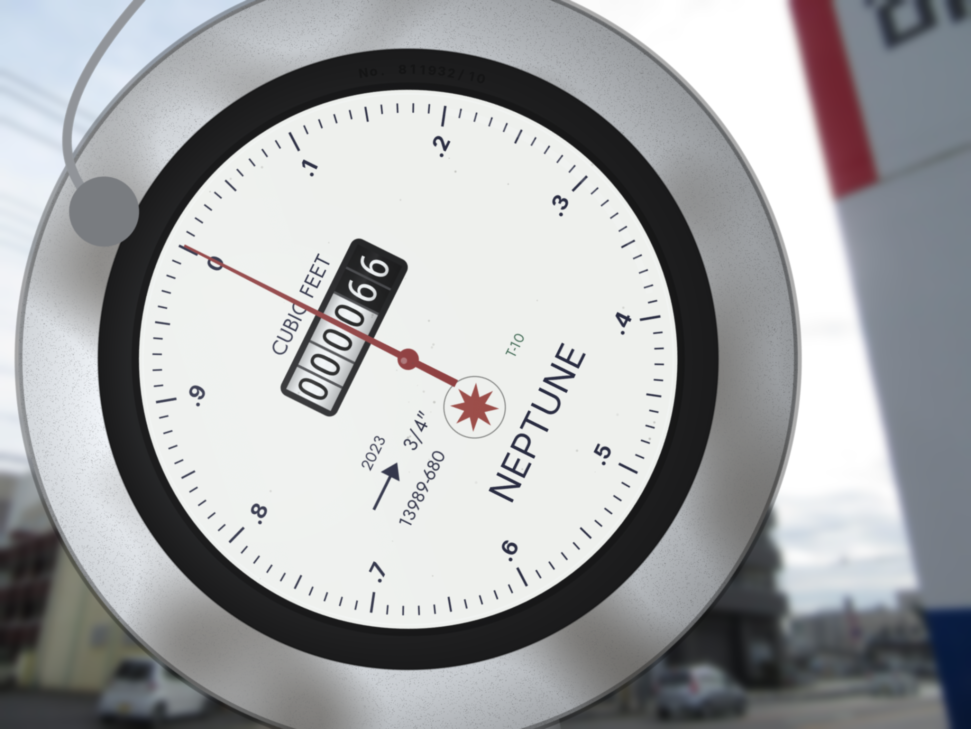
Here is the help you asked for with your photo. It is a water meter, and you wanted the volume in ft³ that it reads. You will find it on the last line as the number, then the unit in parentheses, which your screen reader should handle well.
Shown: 66.00 (ft³)
